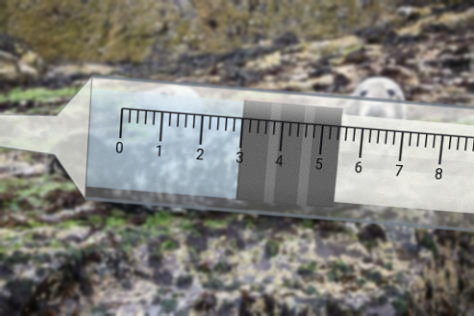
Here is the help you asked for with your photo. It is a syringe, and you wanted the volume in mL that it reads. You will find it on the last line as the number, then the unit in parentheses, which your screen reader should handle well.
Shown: 3 (mL)
